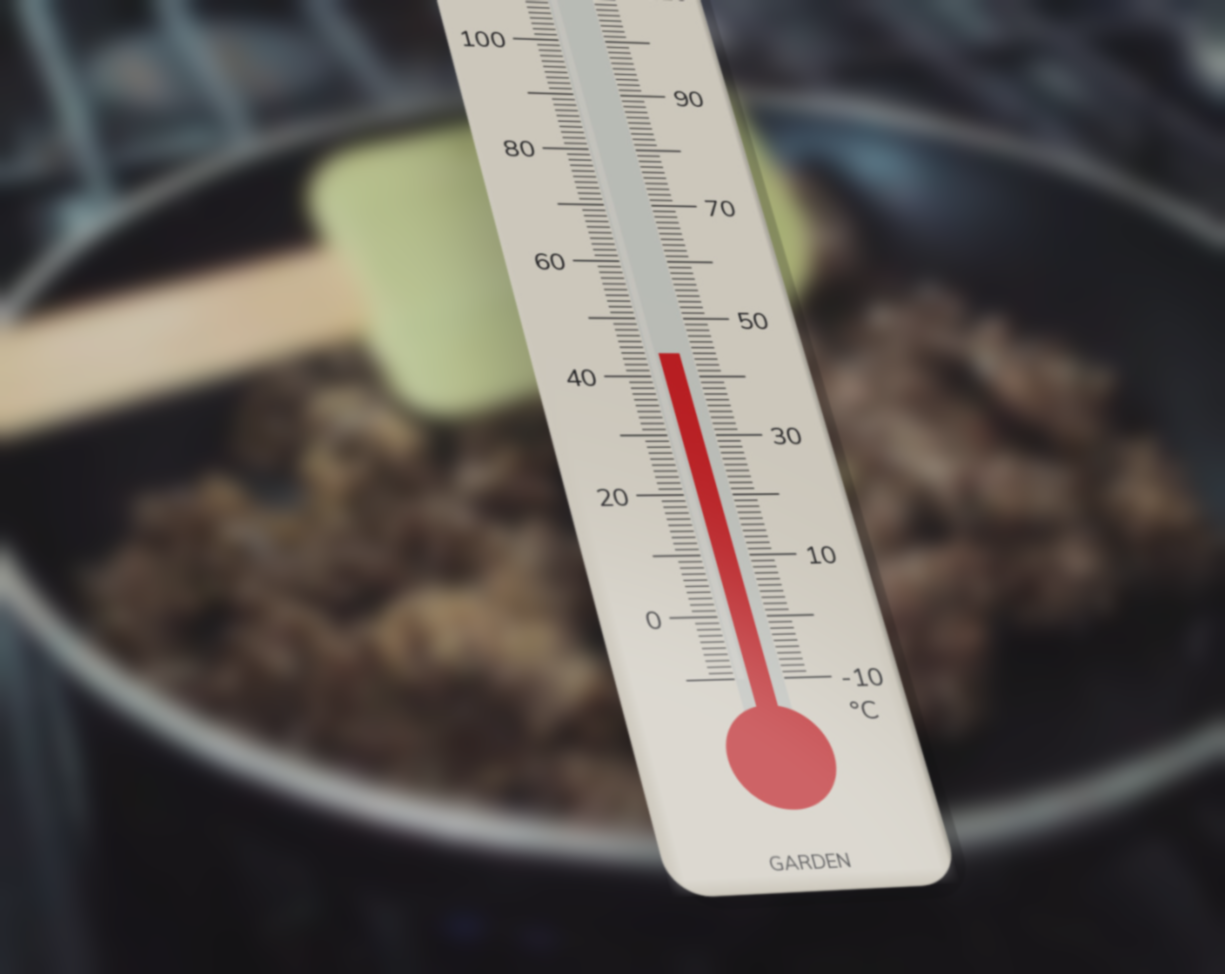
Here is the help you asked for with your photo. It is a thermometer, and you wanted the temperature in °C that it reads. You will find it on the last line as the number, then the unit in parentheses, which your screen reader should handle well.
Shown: 44 (°C)
